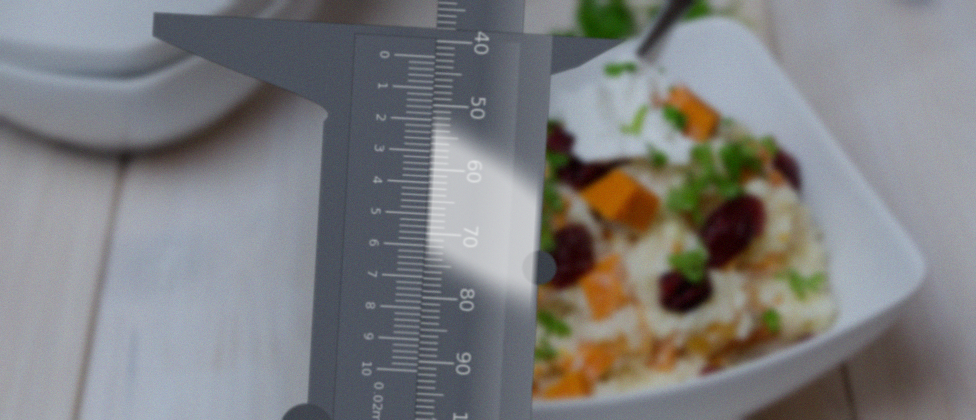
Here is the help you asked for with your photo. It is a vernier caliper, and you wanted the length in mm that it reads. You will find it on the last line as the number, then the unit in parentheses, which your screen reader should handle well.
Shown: 42.5 (mm)
